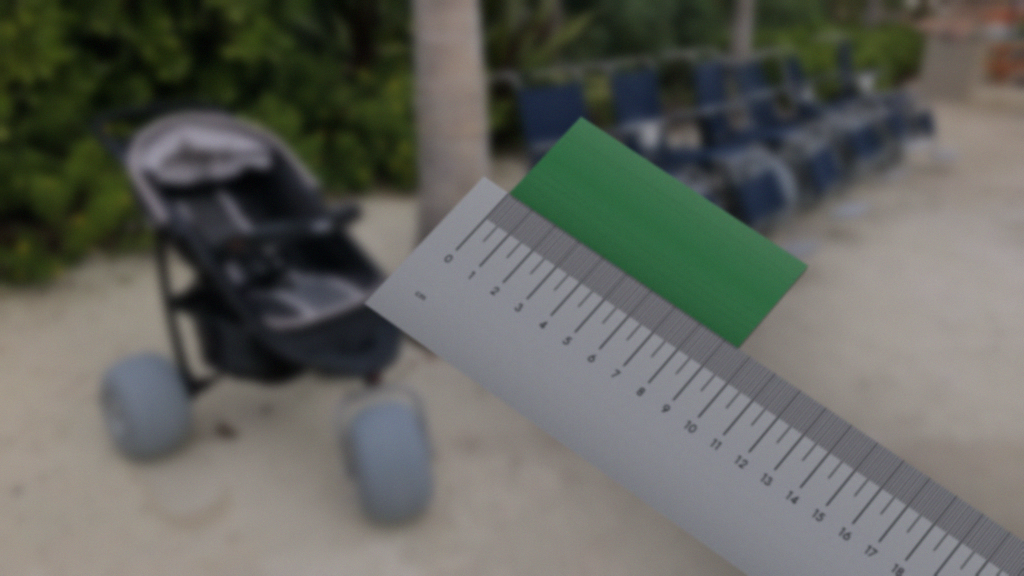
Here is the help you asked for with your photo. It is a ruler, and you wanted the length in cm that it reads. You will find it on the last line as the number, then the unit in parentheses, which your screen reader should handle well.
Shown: 9.5 (cm)
